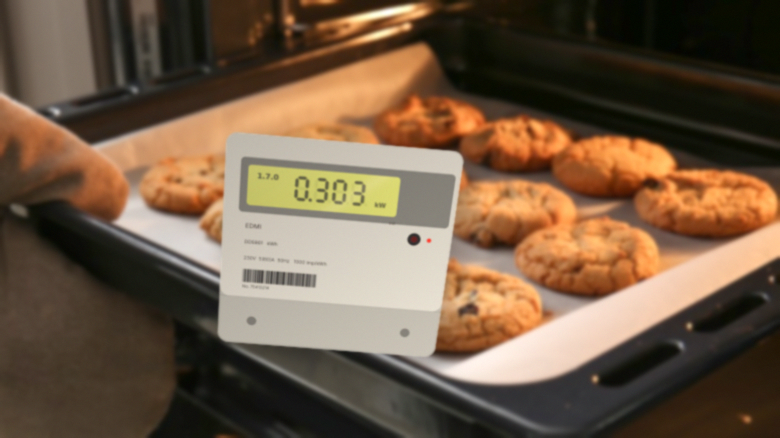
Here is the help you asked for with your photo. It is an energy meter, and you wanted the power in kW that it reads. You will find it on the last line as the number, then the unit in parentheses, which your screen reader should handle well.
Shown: 0.303 (kW)
